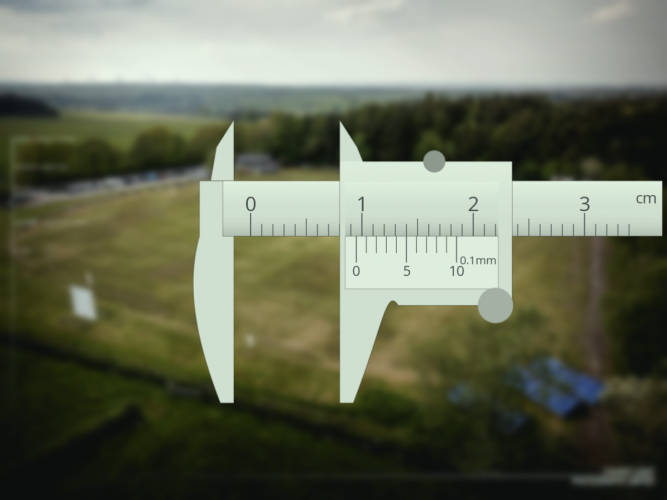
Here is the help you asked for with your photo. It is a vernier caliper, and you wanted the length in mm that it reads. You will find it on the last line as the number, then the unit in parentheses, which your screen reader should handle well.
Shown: 9.5 (mm)
